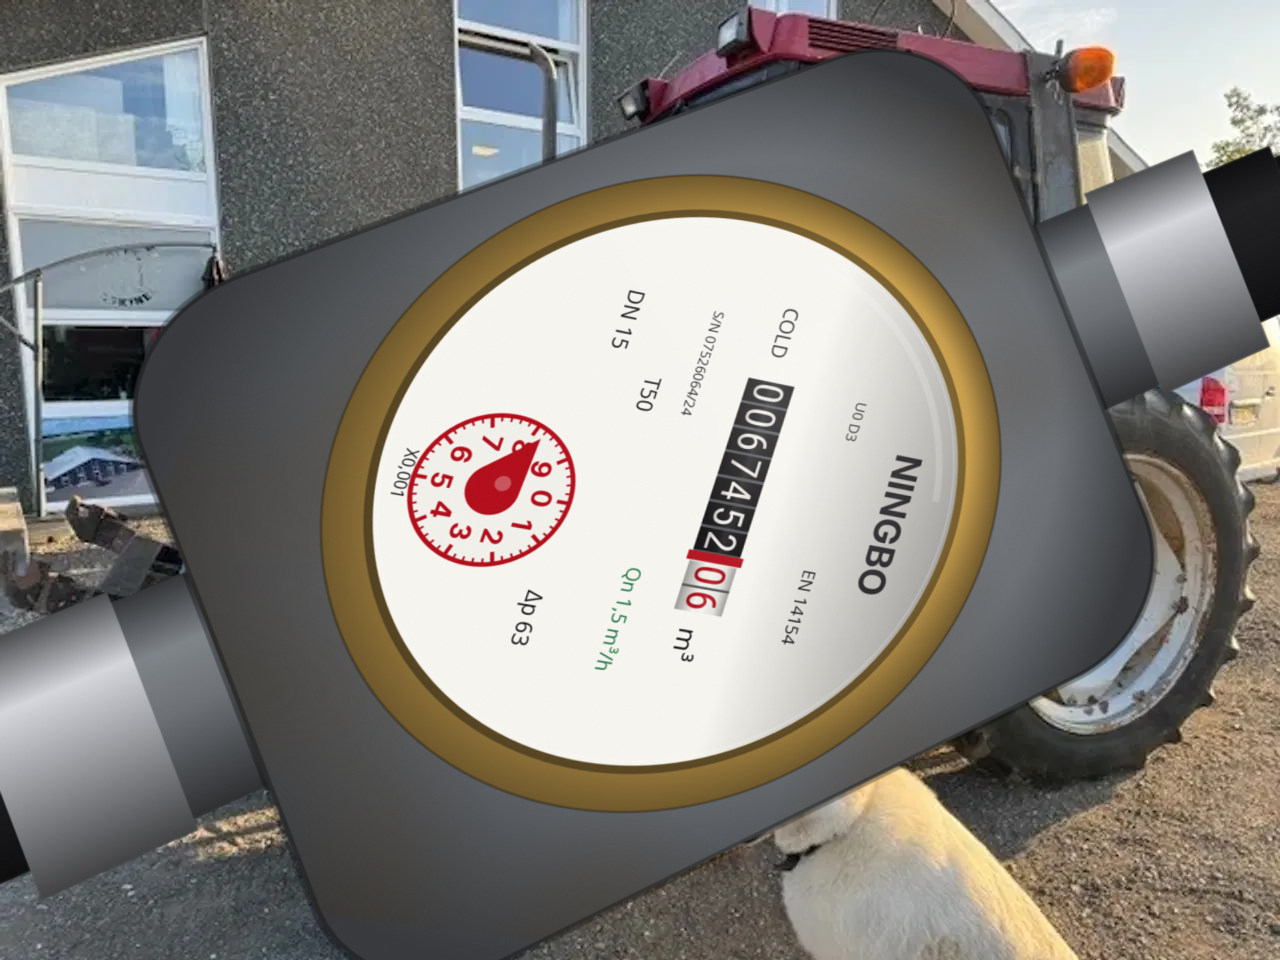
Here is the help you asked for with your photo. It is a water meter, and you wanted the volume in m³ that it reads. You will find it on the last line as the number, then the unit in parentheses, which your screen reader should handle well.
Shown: 67452.068 (m³)
